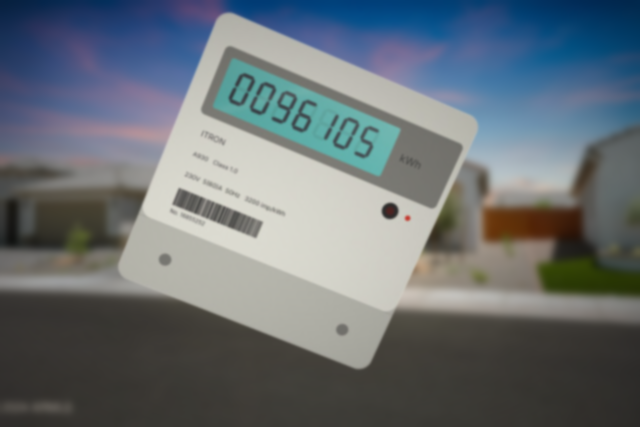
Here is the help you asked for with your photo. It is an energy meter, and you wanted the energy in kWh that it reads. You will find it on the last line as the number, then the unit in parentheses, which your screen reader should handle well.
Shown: 96105 (kWh)
